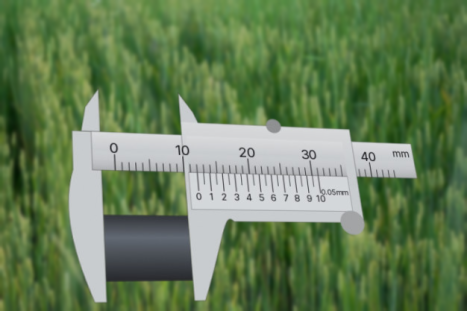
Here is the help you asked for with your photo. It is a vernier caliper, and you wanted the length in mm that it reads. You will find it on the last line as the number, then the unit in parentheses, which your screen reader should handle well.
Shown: 12.0 (mm)
